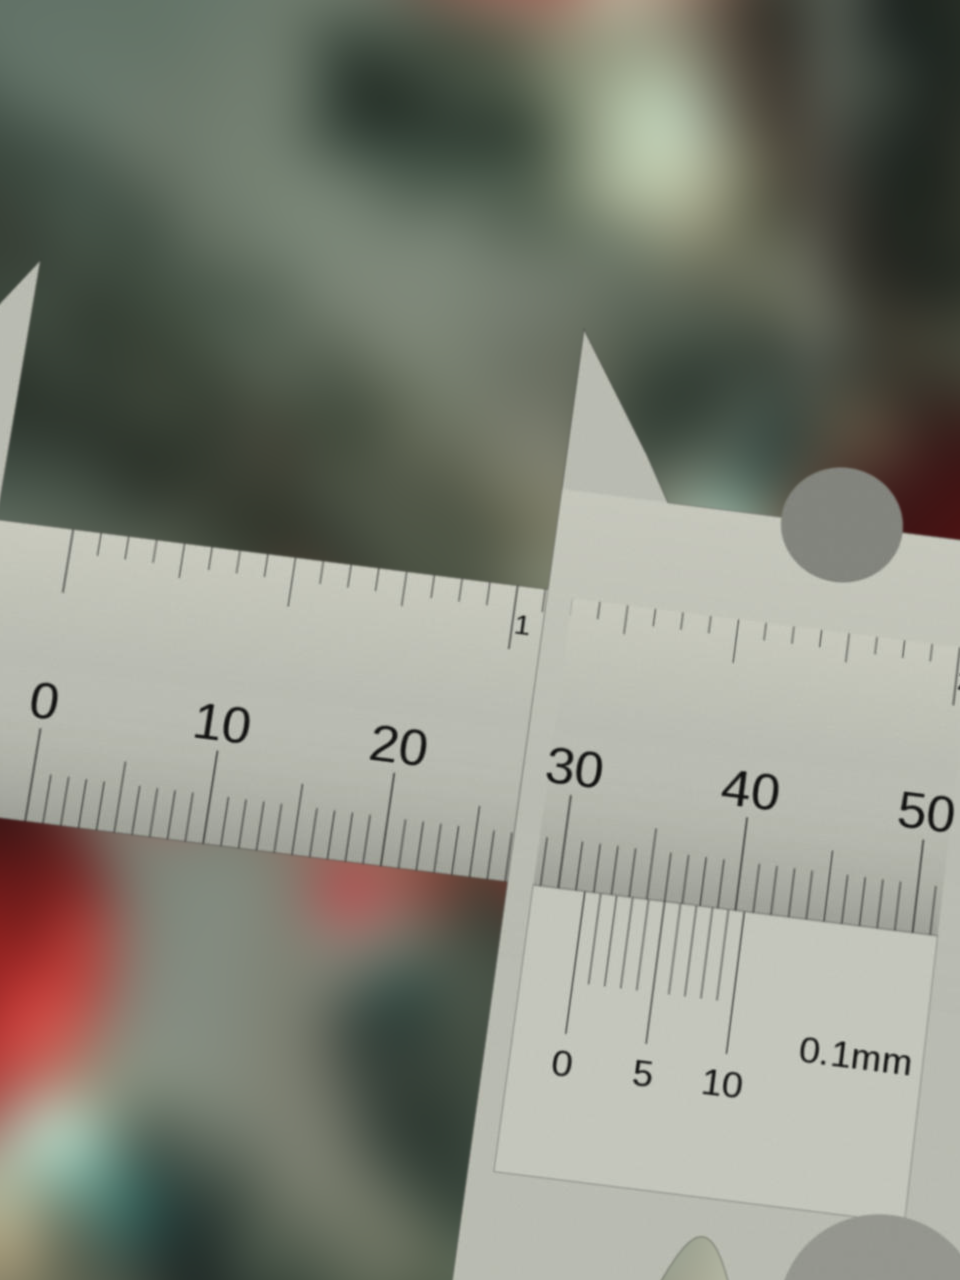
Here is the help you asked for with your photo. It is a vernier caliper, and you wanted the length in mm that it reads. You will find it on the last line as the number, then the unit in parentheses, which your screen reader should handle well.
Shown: 31.5 (mm)
